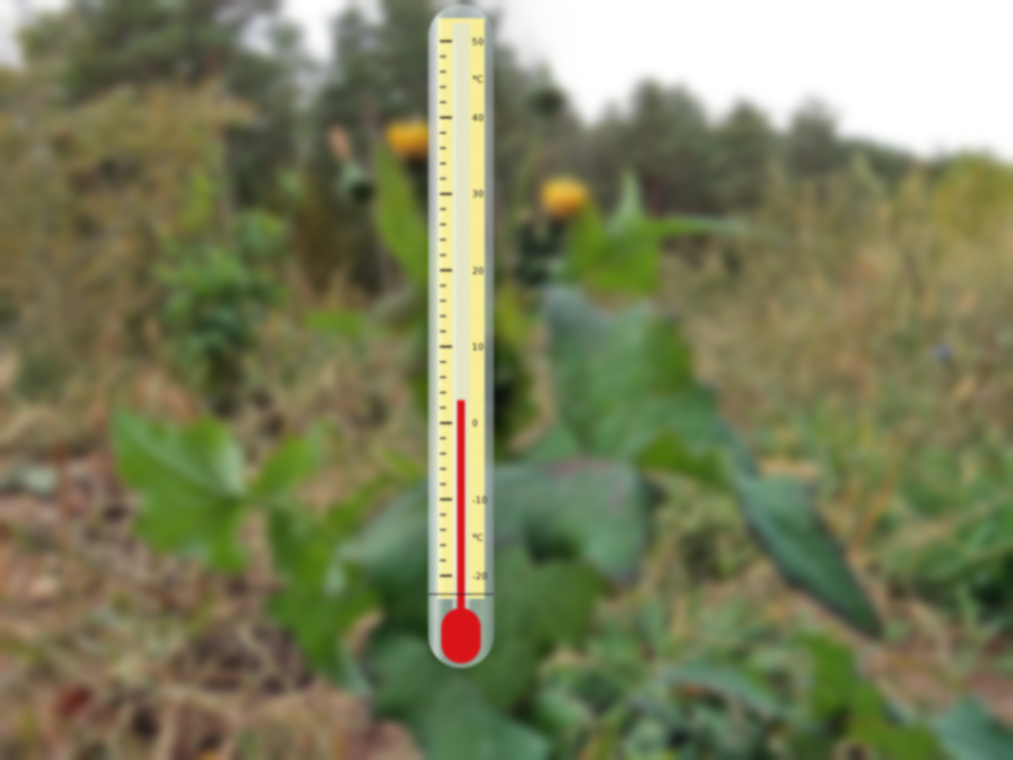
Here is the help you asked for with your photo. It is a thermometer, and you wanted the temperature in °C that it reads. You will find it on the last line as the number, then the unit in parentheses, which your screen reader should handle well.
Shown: 3 (°C)
